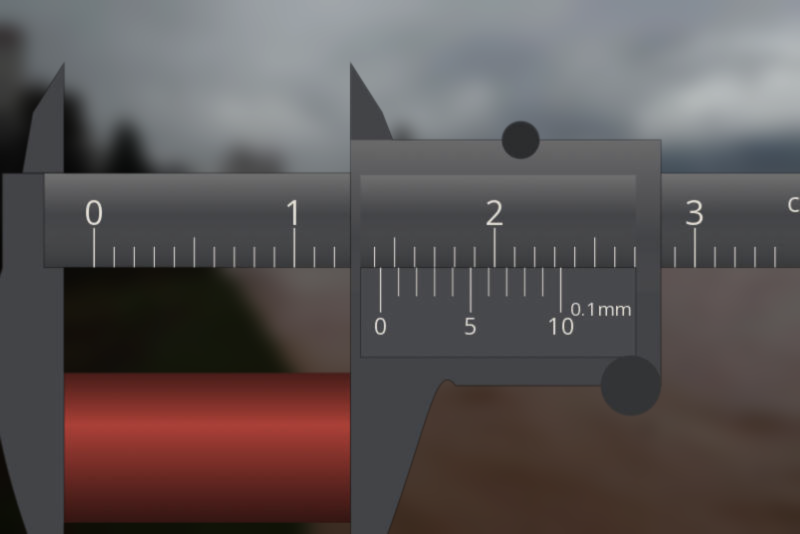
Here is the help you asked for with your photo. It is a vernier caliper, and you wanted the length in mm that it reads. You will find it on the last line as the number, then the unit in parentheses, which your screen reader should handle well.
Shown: 14.3 (mm)
